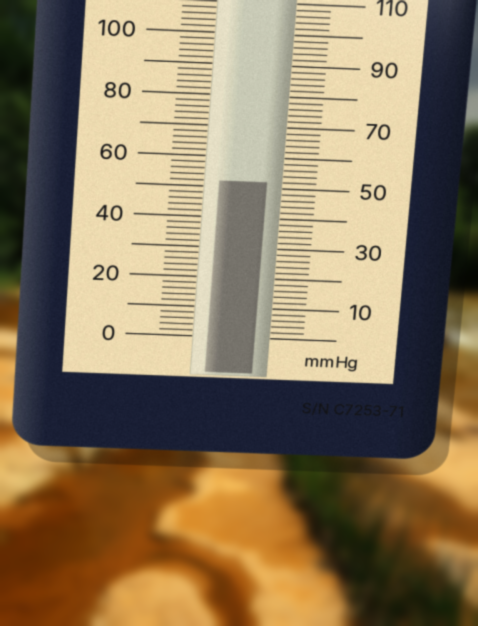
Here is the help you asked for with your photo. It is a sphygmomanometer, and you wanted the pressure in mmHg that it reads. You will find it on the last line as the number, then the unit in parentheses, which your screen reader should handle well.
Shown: 52 (mmHg)
